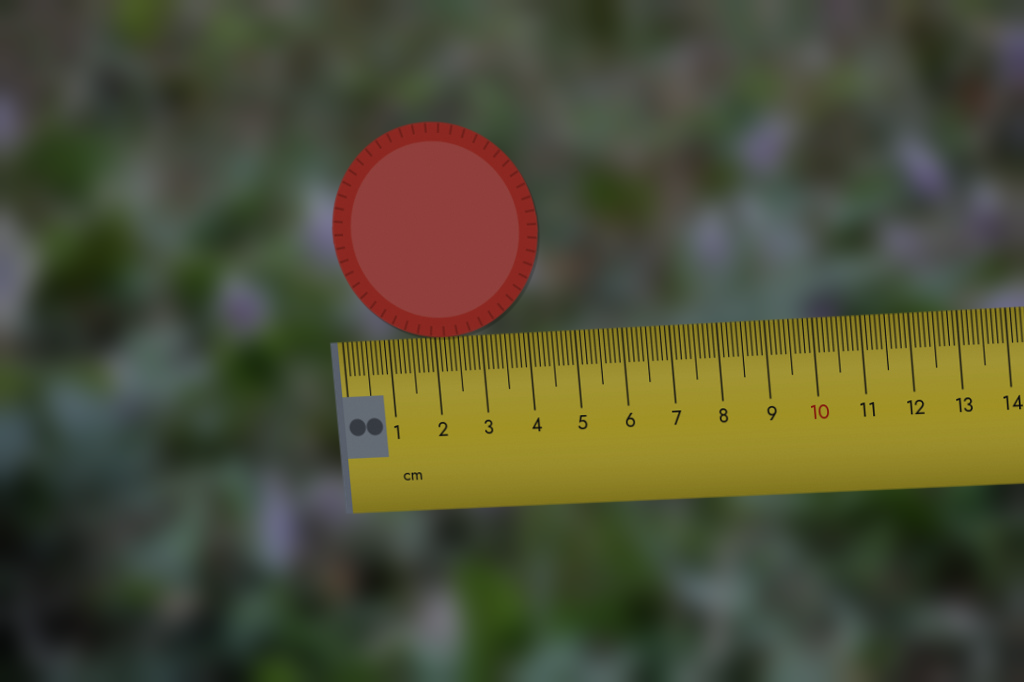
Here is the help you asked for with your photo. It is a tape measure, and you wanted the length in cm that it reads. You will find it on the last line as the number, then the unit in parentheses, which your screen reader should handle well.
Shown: 4.4 (cm)
